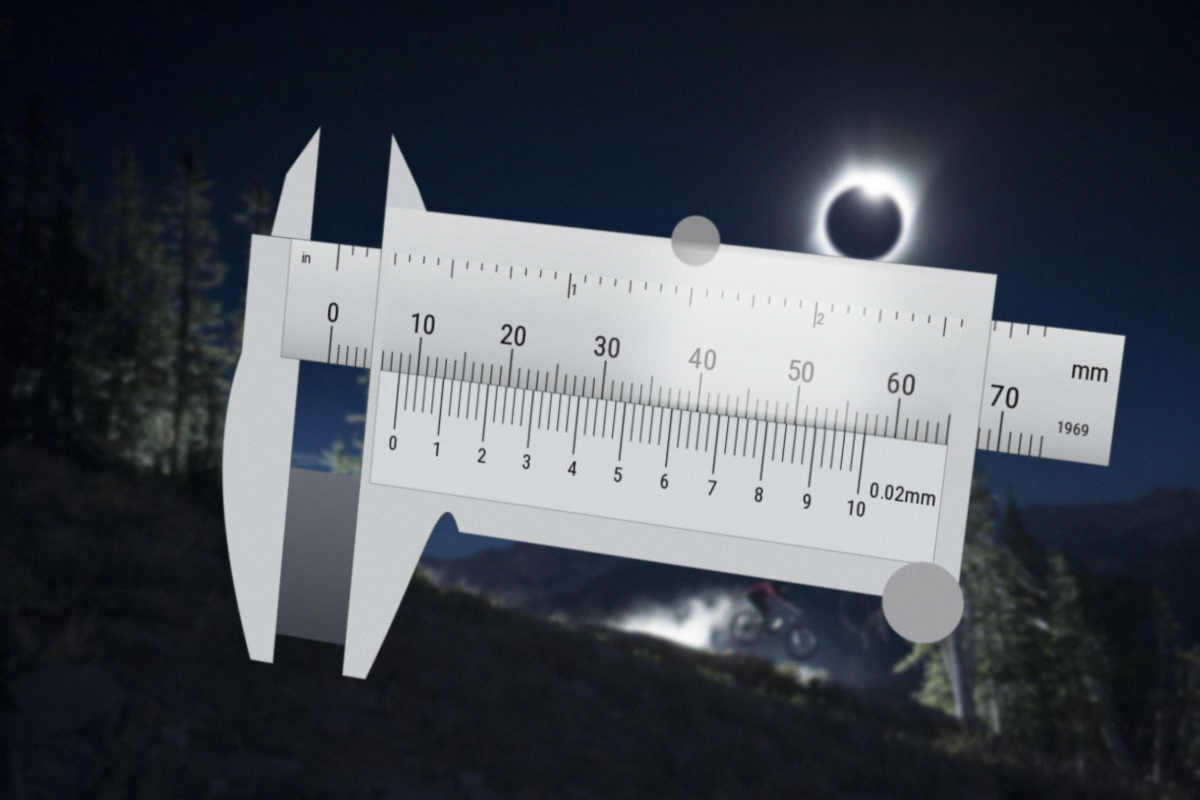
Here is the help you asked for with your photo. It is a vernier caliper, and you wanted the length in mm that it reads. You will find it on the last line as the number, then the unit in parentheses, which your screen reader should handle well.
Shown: 8.0 (mm)
